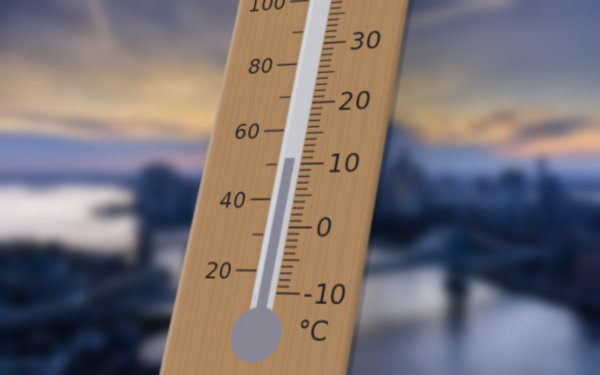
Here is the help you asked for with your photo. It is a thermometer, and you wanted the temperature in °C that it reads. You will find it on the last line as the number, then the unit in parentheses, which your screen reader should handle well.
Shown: 11 (°C)
